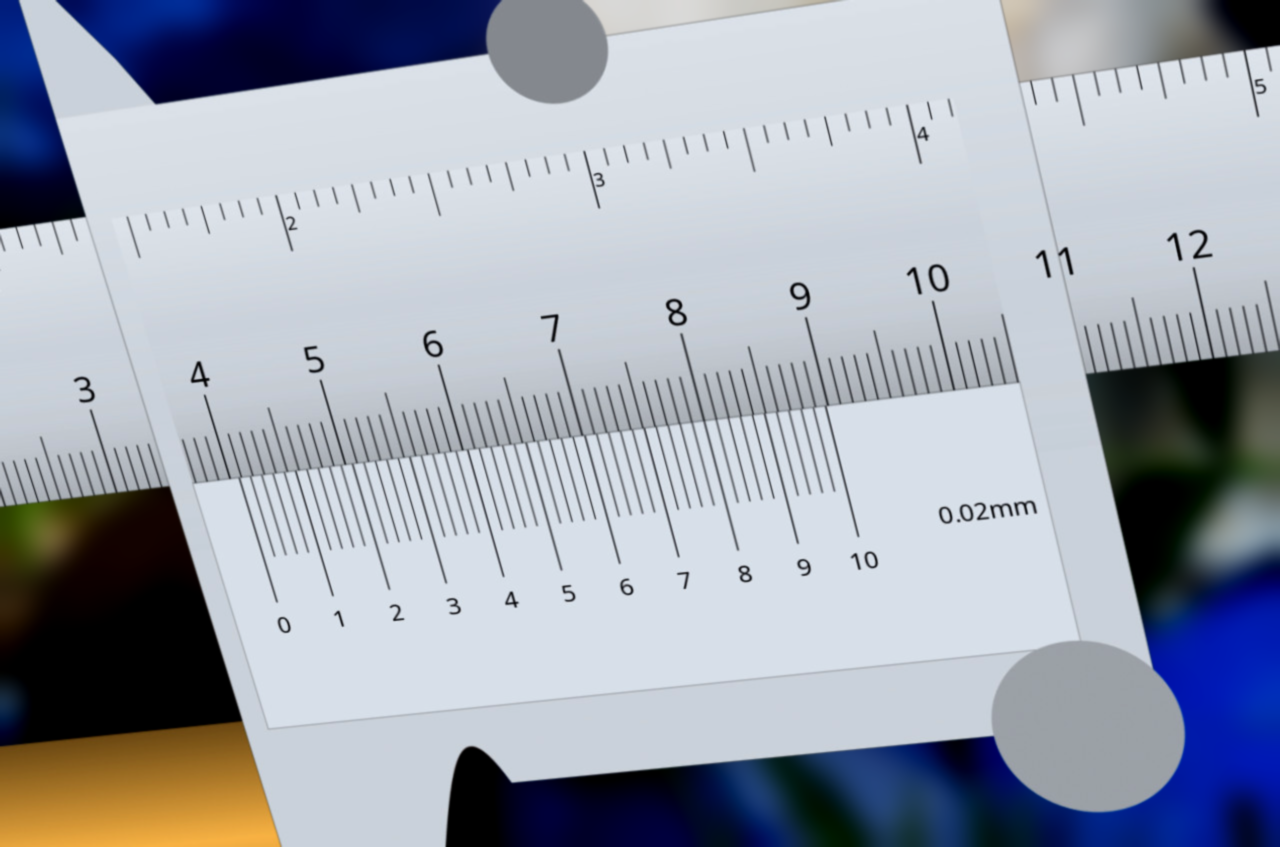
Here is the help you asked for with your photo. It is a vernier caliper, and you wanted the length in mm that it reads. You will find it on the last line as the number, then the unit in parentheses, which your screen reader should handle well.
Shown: 40.8 (mm)
